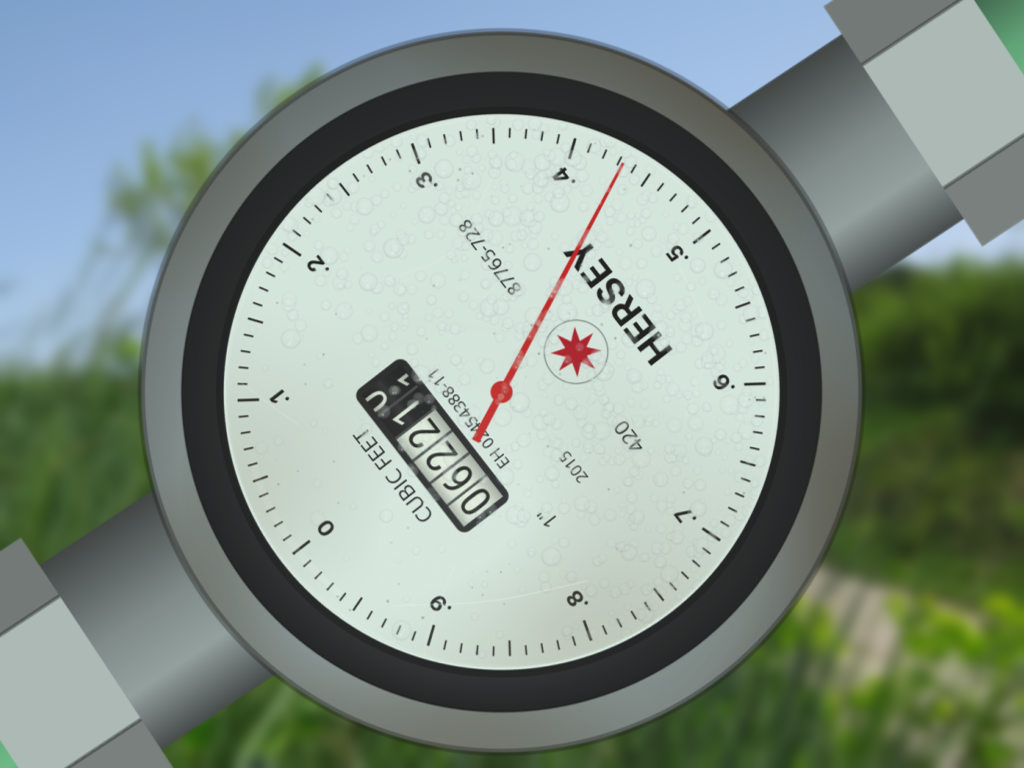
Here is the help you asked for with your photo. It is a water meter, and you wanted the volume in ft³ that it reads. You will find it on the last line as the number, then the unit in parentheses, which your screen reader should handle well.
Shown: 62210.43 (ft³)
